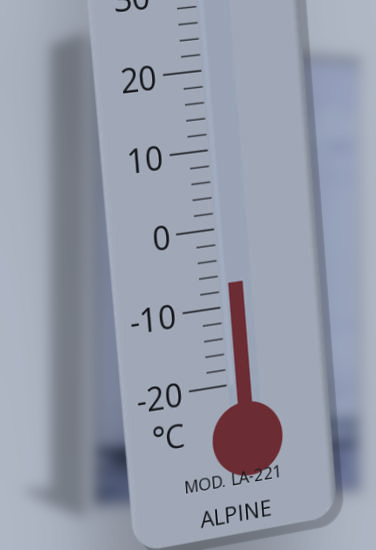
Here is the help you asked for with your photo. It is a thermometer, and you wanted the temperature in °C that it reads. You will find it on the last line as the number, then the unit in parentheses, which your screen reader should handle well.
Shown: -7 (°C)
